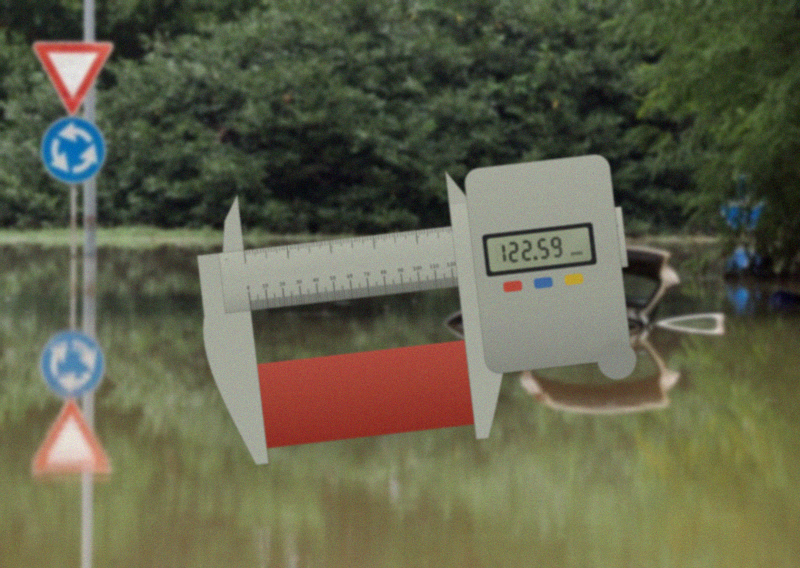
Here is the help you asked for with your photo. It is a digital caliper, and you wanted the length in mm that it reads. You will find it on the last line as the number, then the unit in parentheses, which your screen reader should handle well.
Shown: 122.59 (mm)
